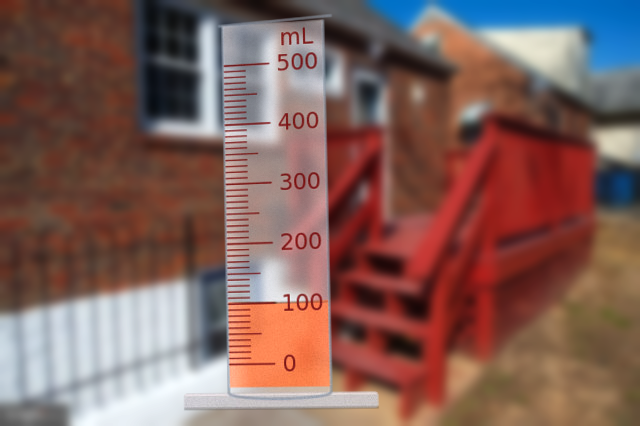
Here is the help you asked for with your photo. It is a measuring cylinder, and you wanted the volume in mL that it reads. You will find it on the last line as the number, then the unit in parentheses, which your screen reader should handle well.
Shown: 100 (mL)
